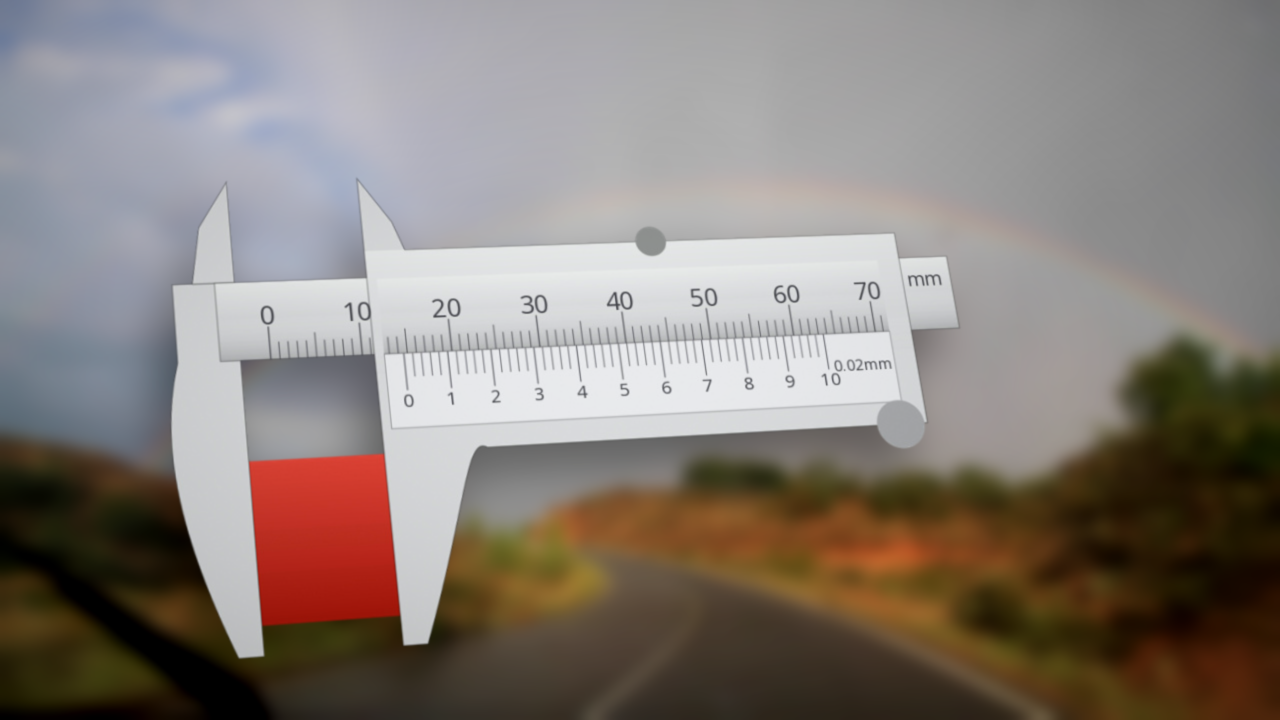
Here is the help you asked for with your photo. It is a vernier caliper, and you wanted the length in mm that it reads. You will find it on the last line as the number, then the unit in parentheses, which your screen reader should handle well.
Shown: 14.6 (mm)
